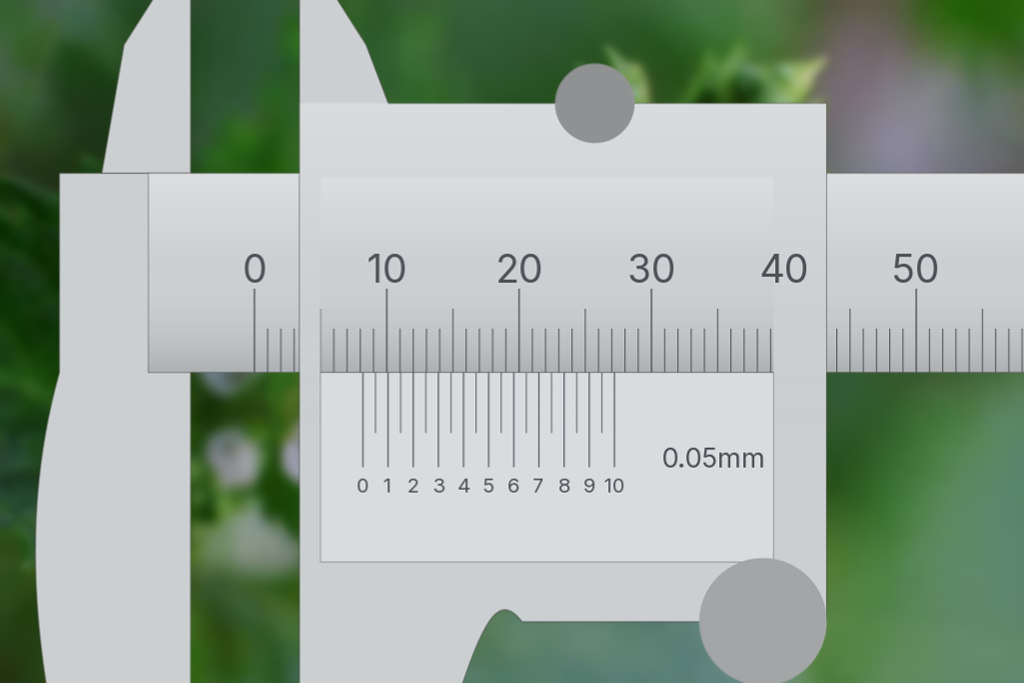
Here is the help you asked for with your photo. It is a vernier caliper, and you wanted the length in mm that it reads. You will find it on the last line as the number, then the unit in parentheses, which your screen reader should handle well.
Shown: 8.2 (mm)
